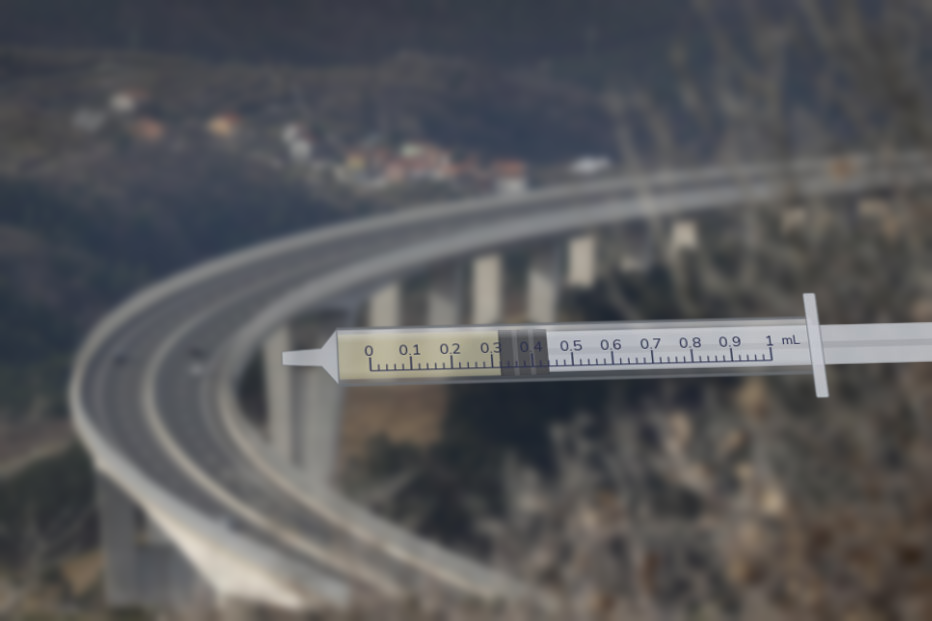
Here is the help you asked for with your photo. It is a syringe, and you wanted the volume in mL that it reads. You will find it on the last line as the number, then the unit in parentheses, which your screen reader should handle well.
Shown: 0.32 (mL)
